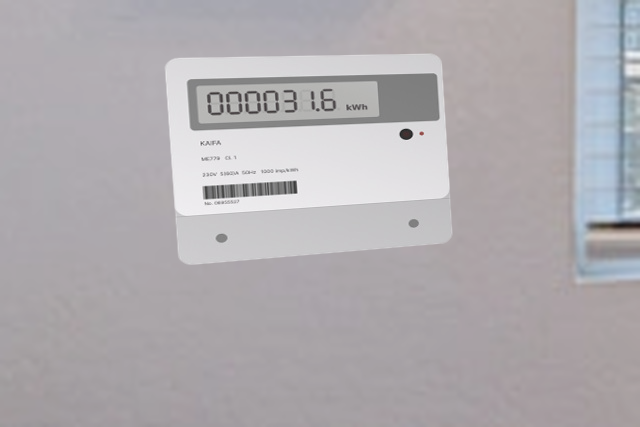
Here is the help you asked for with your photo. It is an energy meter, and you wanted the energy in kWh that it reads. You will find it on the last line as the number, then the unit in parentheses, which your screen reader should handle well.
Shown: 31.6 (kWh)
